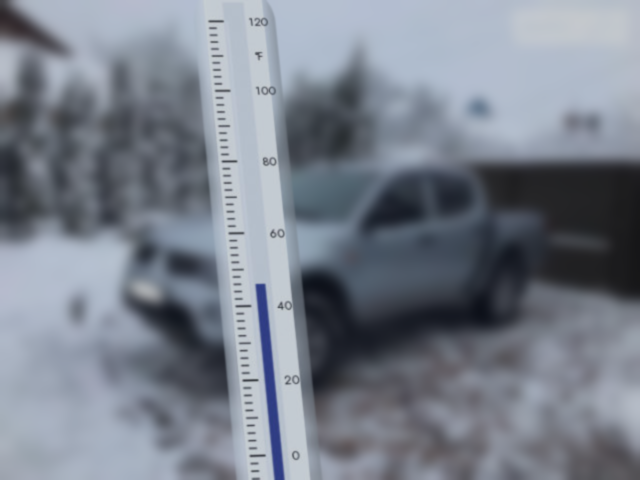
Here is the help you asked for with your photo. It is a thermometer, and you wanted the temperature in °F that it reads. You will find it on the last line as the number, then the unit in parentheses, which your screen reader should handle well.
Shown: 46 (°F)
